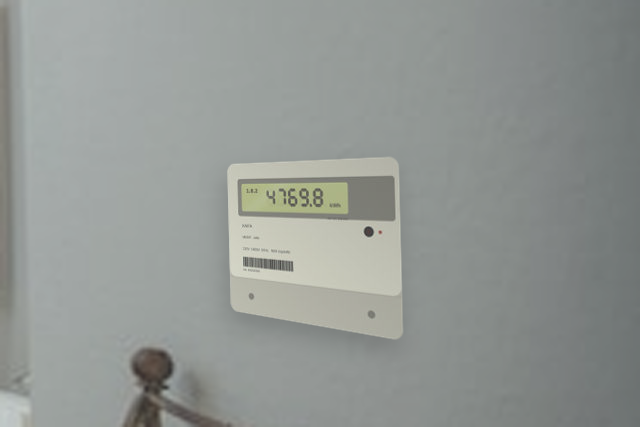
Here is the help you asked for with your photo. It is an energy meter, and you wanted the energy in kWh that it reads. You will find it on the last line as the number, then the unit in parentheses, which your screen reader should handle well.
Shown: 4769.8 (kWh)
